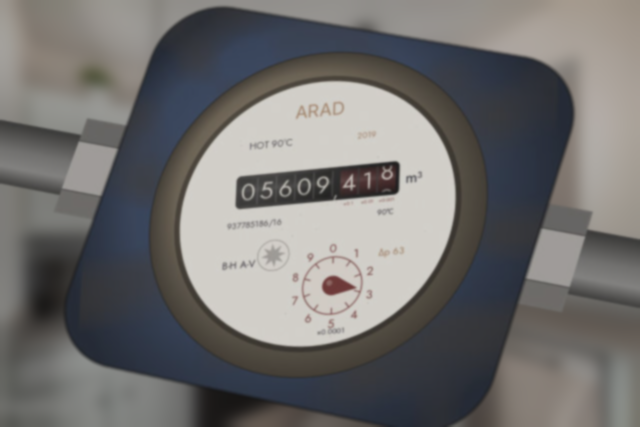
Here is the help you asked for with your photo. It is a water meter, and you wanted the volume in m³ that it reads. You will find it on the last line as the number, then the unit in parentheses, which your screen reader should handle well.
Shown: 5609.4182 (m³)
